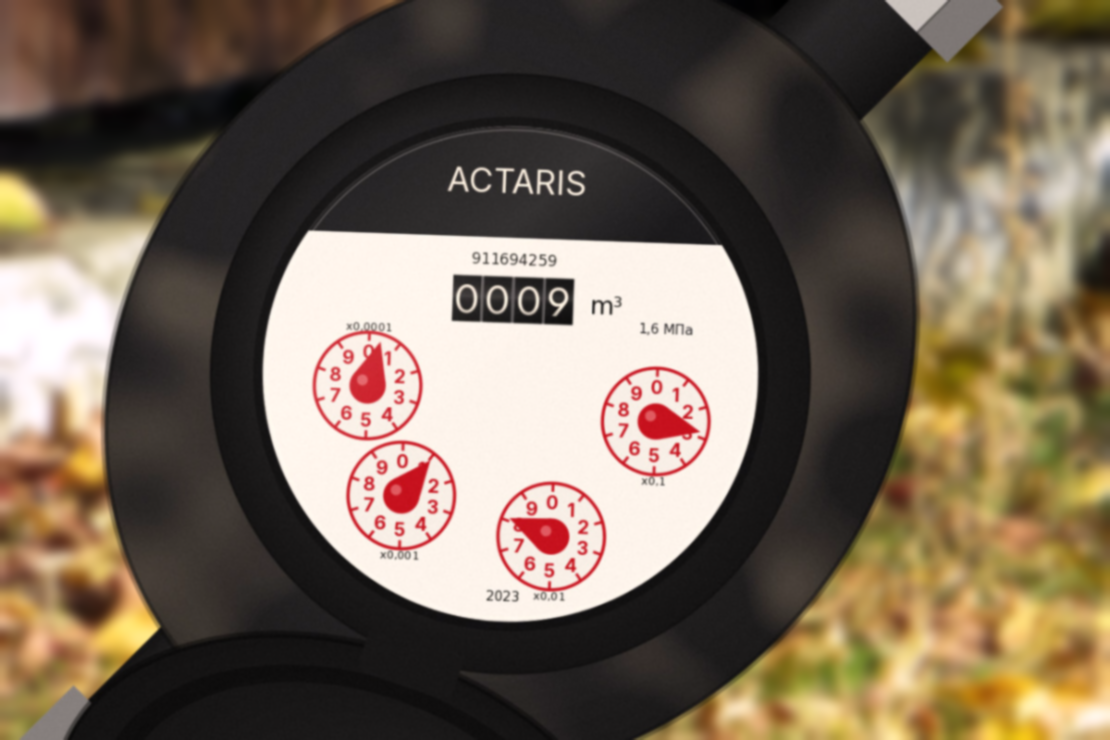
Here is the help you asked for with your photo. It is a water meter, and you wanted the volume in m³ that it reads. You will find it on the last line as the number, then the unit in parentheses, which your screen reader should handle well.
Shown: 9.2810 (m³)
